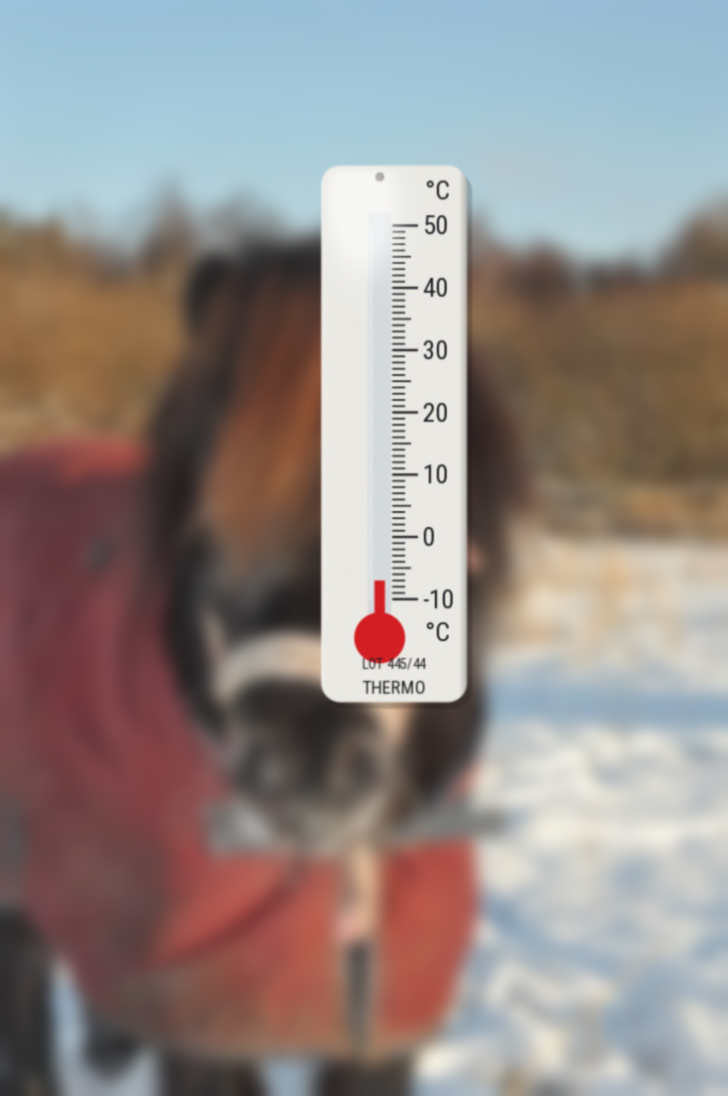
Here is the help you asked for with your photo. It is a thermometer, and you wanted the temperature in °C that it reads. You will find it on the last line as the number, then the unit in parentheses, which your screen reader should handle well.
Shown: -7 (°C)
